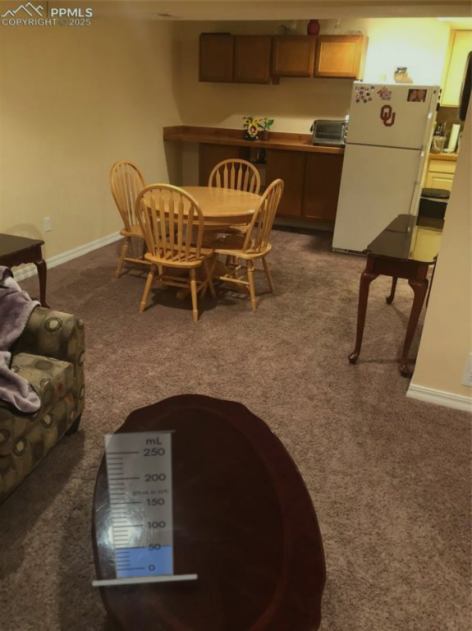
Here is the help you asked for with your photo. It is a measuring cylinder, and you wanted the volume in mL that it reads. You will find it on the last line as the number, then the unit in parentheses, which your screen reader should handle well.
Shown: 50 (mL)
